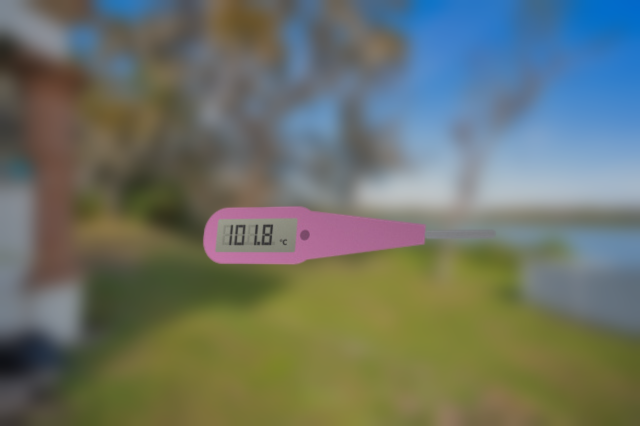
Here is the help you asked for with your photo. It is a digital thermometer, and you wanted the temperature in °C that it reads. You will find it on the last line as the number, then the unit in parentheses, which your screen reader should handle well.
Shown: 101.8 (°C)
